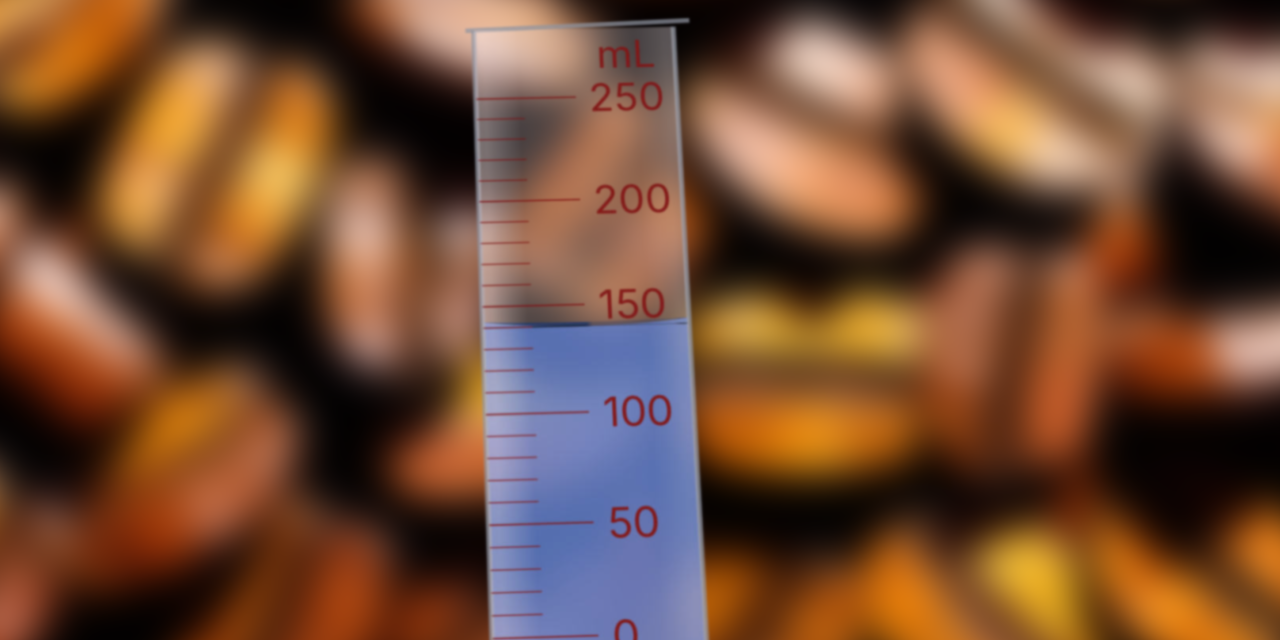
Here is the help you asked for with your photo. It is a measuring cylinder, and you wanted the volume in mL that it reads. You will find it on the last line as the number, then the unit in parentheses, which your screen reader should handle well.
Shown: 140 (mL)
